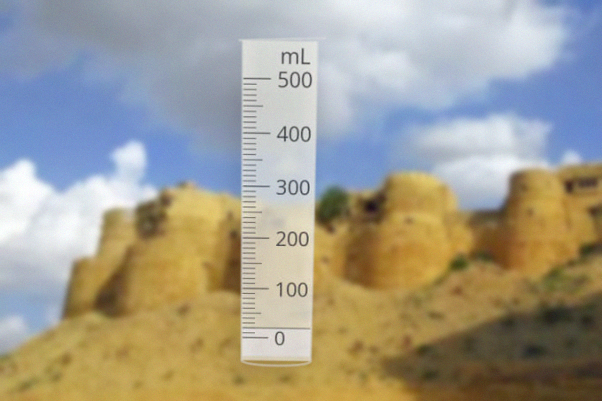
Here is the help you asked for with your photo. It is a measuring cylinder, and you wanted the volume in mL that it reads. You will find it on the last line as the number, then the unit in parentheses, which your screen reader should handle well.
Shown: 20 (mL)
